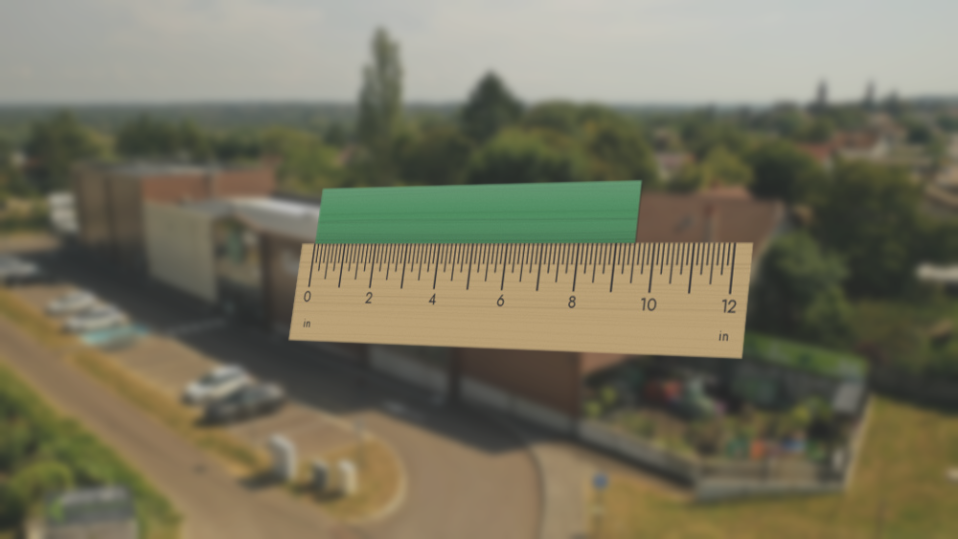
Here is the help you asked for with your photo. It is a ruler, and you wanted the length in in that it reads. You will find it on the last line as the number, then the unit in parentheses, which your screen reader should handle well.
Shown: 9.5 (in)
